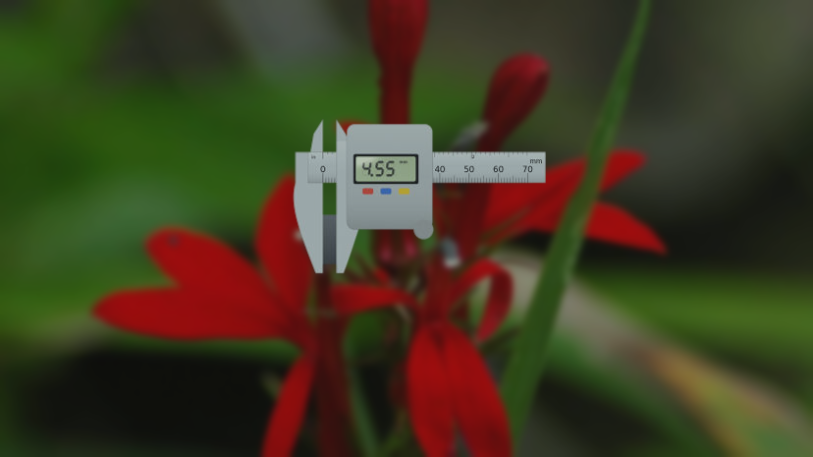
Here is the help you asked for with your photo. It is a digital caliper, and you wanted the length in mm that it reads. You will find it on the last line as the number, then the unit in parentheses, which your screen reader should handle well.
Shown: 4.55 (mm)
